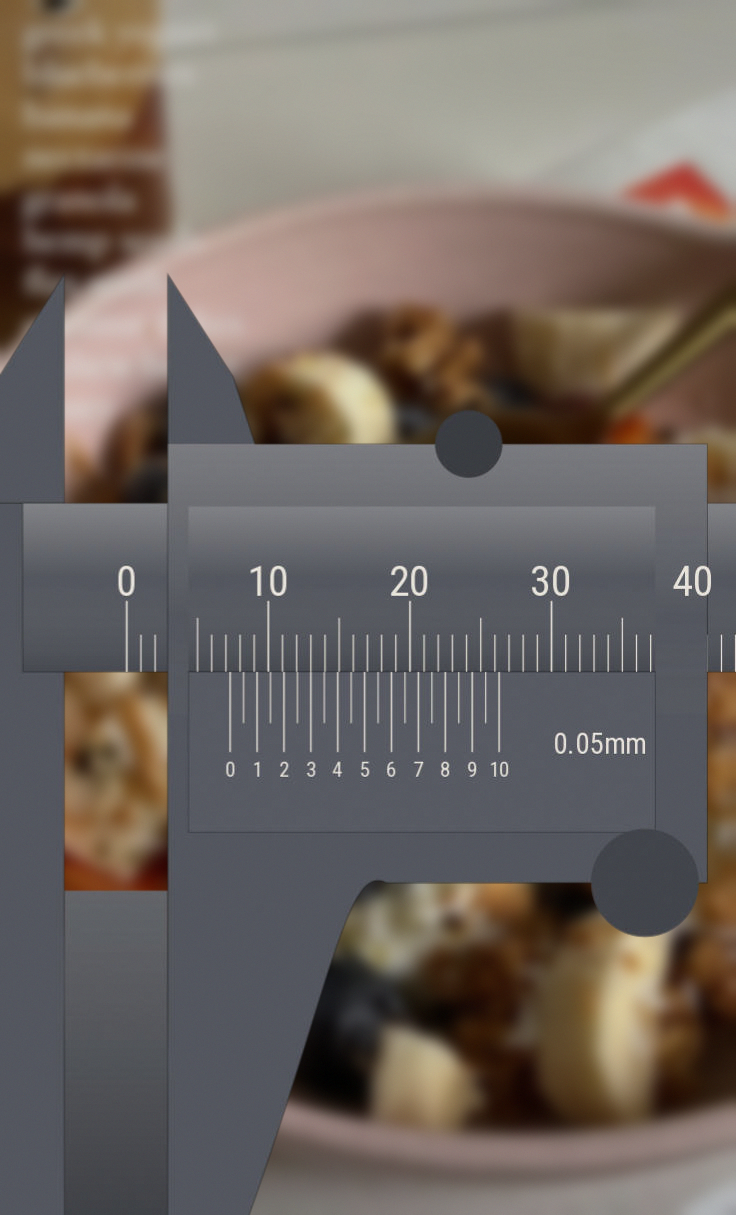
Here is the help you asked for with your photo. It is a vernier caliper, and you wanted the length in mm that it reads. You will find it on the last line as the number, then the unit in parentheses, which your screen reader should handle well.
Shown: 7.3 (mm)
